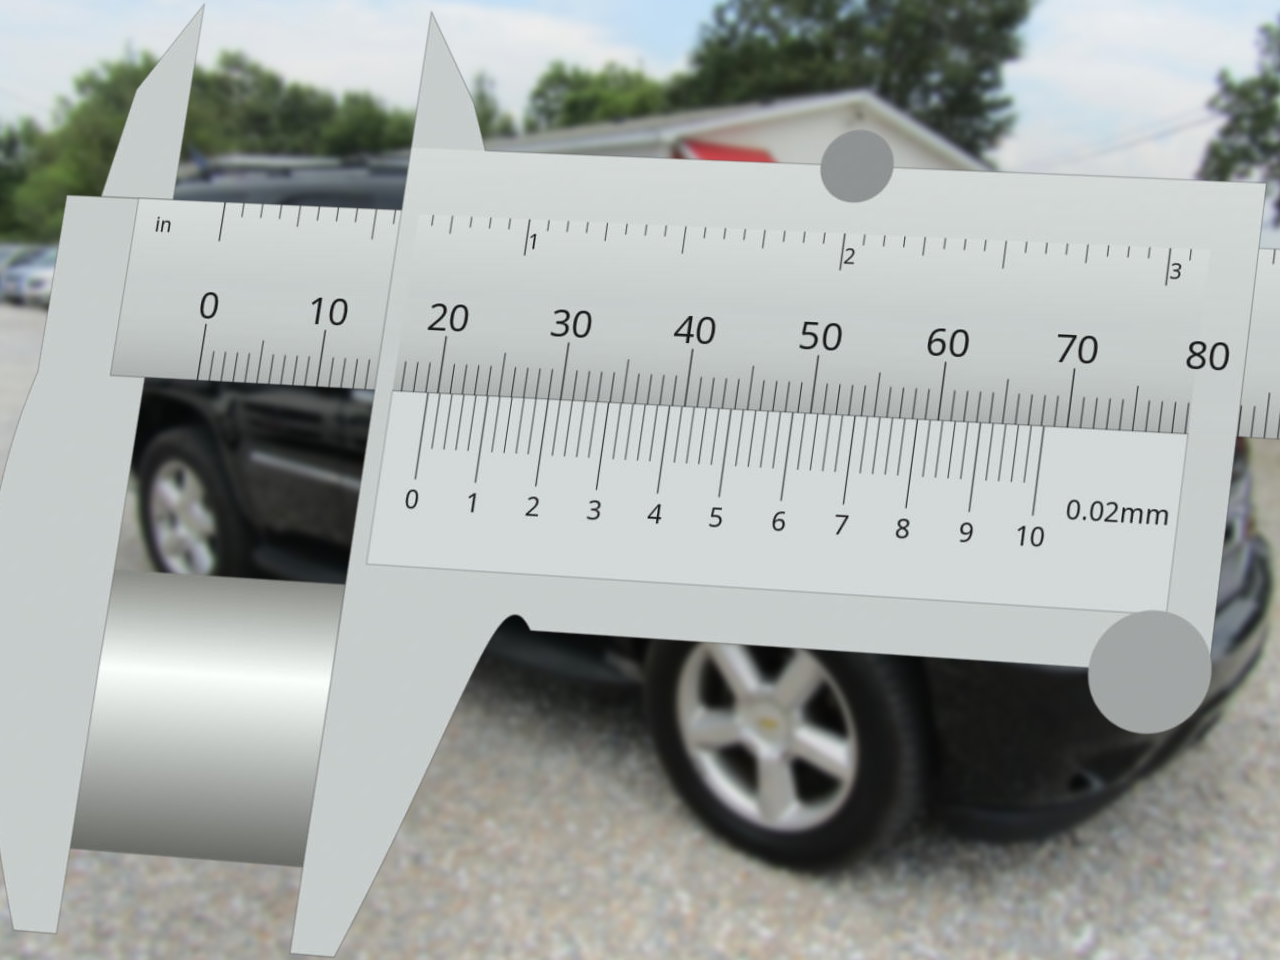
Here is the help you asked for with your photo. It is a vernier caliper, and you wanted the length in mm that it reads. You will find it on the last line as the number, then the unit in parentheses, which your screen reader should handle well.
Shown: 19.2 (mm)
